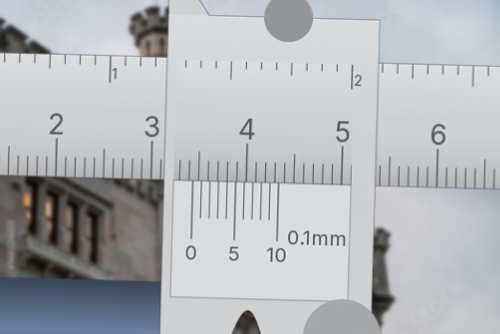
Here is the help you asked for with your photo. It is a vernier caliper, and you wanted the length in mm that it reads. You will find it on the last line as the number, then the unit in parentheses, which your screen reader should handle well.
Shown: 34.4 (mm)
